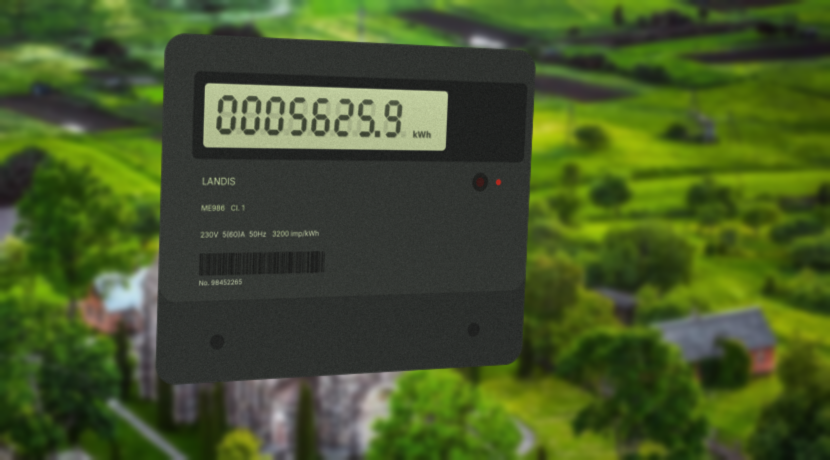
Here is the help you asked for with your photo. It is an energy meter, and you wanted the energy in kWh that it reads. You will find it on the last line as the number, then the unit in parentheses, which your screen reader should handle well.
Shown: 5625.9 (kWh)
